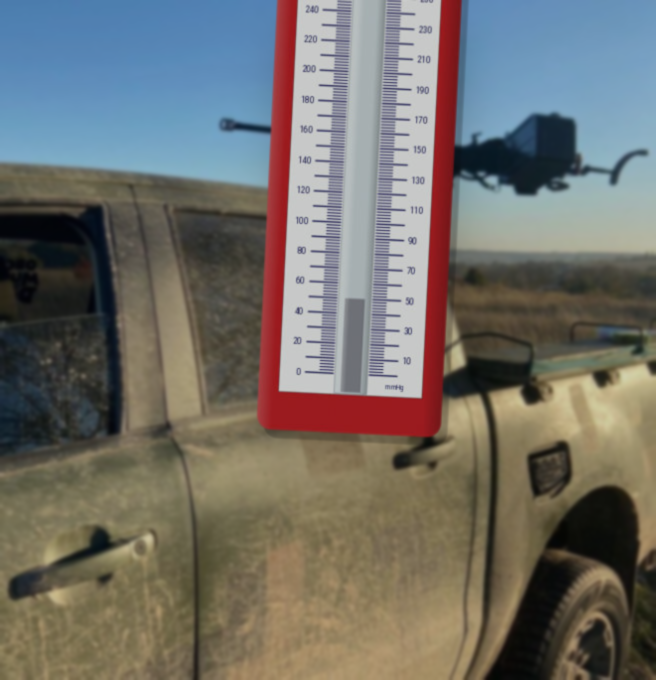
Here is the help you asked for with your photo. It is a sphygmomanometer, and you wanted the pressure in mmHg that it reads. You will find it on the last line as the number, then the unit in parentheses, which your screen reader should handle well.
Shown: 50 (mmHg)
